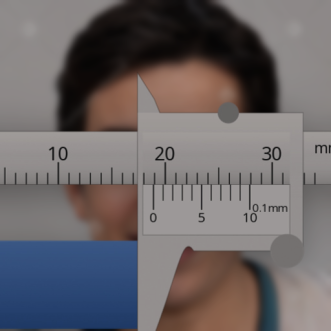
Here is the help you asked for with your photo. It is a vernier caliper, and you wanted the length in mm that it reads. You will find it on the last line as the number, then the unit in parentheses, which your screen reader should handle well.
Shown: 18.9 (mm)
